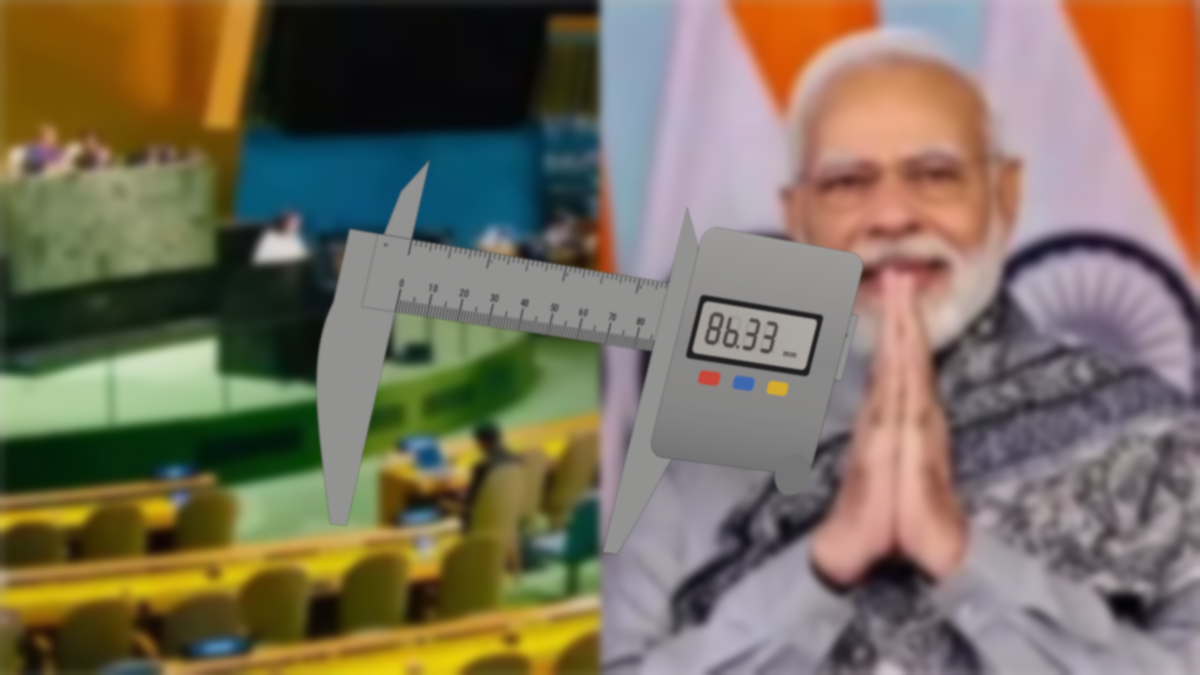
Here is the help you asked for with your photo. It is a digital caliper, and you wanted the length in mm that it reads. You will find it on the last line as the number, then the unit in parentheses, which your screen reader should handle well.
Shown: 86.33 (mm)
